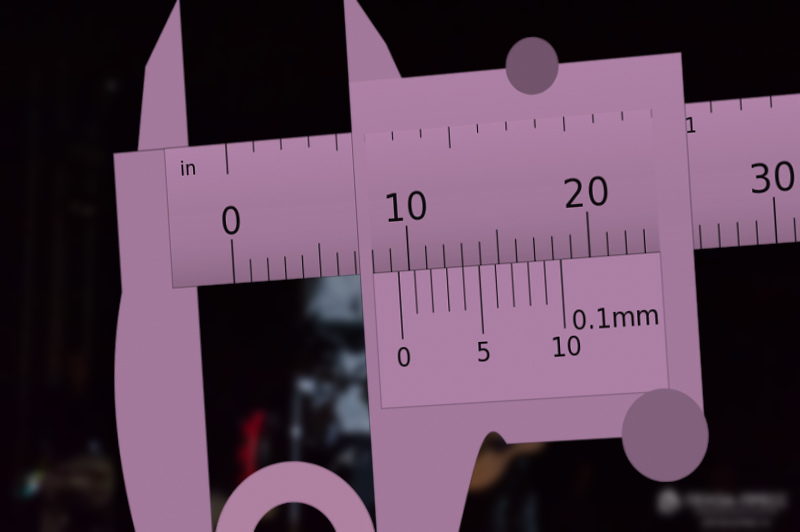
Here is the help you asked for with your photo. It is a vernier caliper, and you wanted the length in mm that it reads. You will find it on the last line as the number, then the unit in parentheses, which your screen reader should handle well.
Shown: 9.4 (mm)
